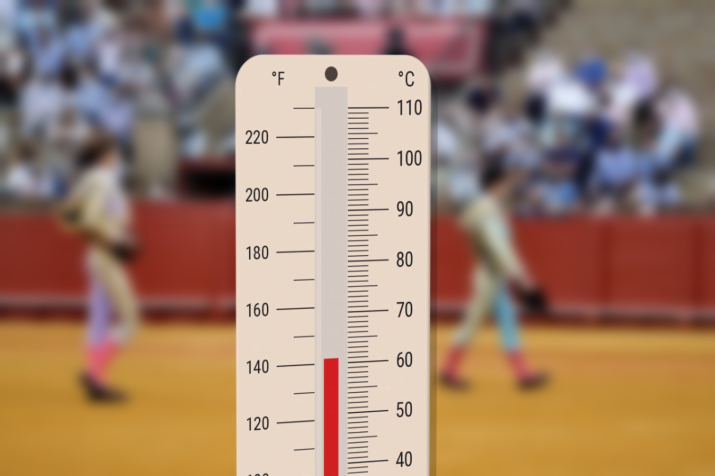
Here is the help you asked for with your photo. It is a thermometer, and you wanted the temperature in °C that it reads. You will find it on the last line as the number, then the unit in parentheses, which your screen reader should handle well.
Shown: 61 (°C)
